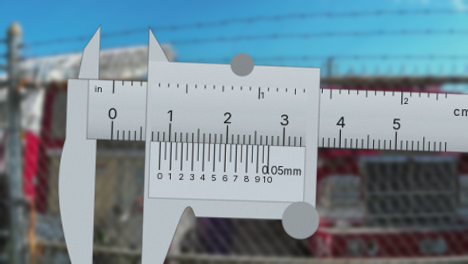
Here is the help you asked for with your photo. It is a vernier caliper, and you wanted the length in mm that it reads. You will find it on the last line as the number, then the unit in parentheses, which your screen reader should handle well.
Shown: 8.4 (mm)
